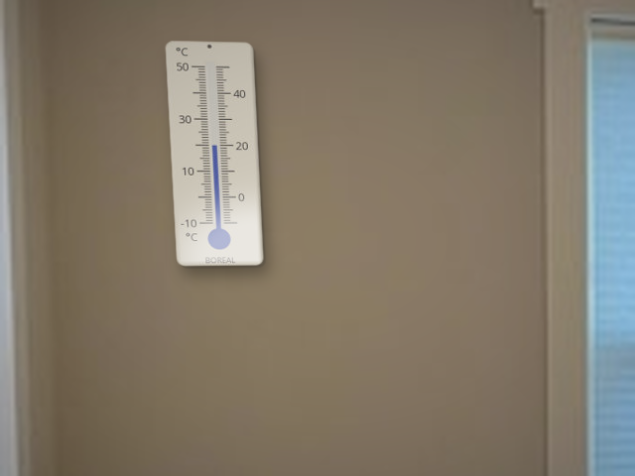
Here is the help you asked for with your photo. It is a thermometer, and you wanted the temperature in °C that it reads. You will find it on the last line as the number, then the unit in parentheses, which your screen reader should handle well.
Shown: 20 (°C)
